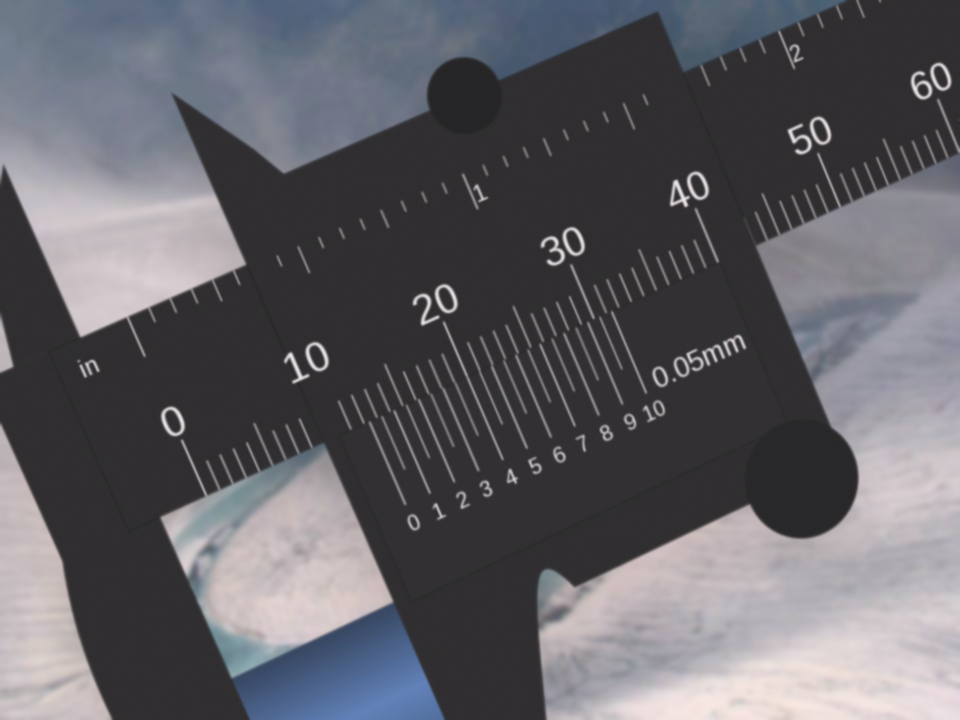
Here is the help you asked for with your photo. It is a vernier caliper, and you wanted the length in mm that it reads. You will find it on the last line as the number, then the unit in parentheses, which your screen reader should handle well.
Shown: 12.4 (mm)
